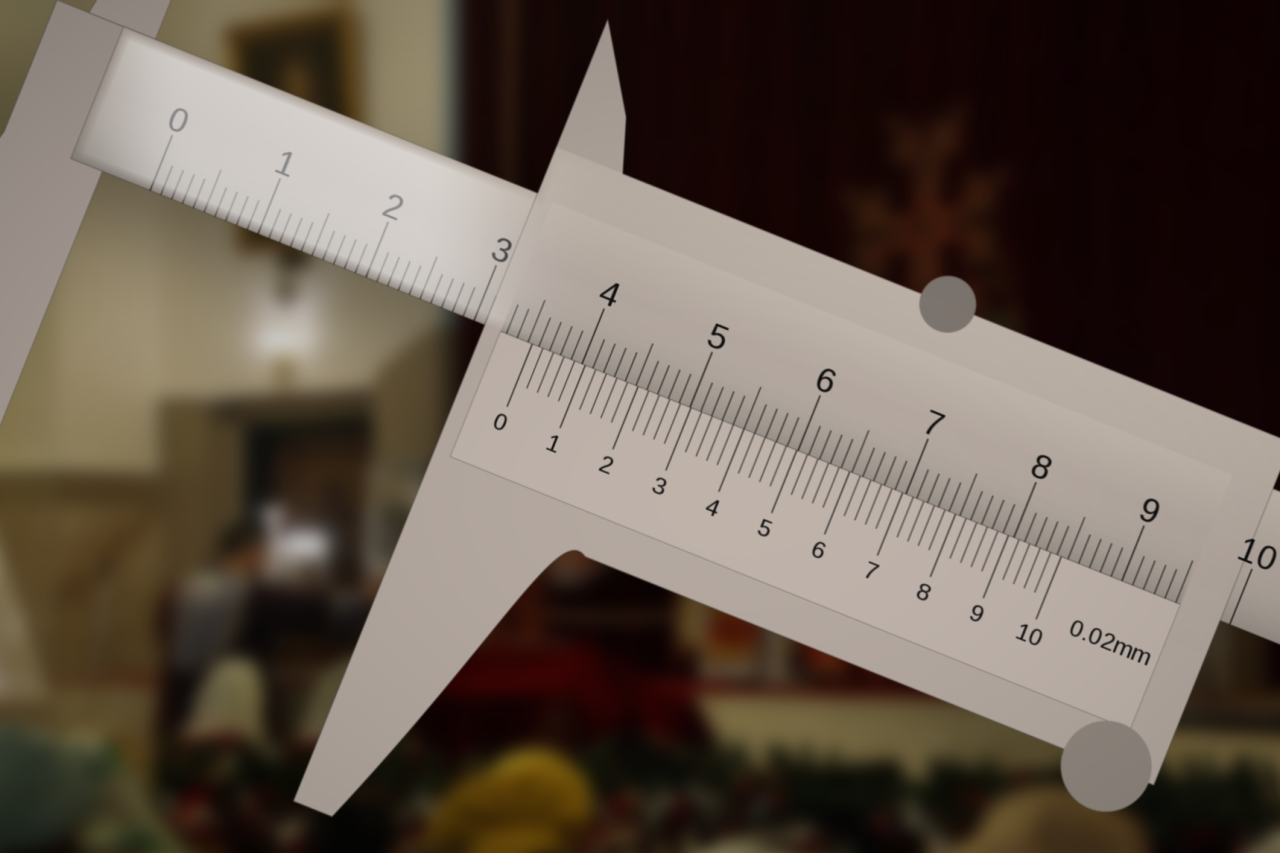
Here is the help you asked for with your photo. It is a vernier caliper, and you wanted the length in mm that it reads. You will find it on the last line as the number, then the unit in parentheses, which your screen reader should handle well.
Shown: 35.4 (mm)
